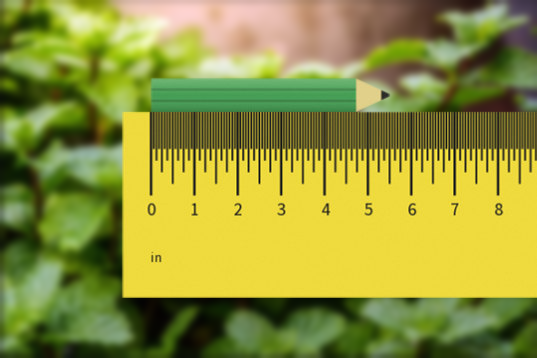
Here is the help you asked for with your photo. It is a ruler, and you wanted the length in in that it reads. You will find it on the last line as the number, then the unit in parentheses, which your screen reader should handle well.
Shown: 5.5 (in)
